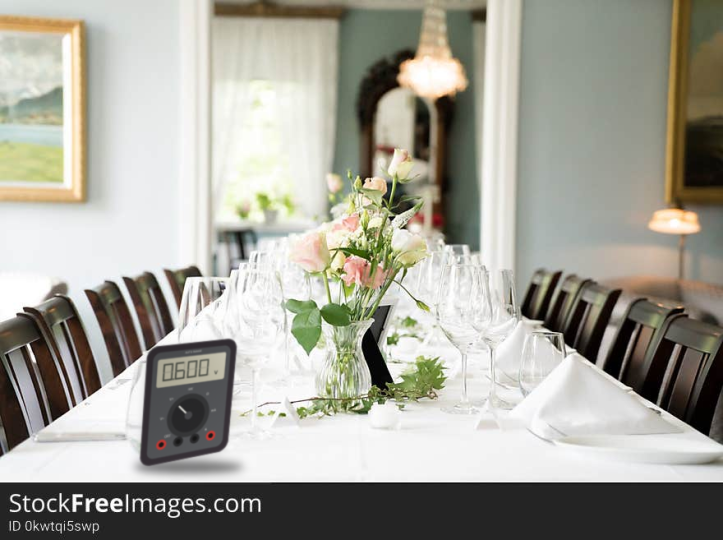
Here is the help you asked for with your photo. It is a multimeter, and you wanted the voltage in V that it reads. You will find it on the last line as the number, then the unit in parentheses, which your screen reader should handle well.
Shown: 0.600 (V)
